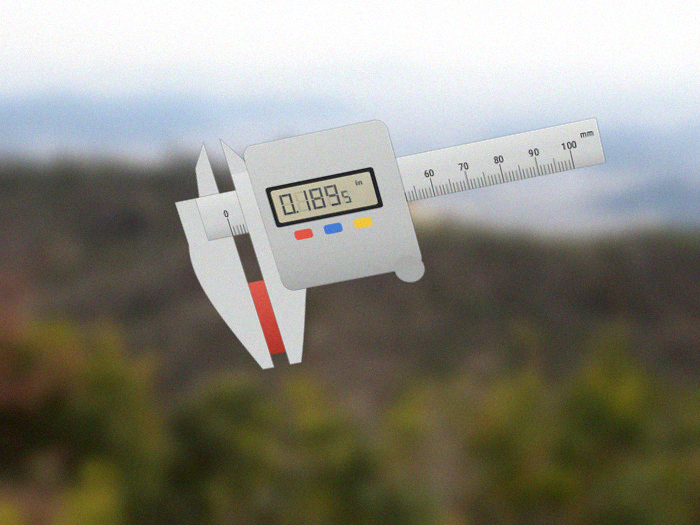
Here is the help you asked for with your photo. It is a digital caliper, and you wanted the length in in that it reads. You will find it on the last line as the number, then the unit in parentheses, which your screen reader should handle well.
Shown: 0.1895 (in)
